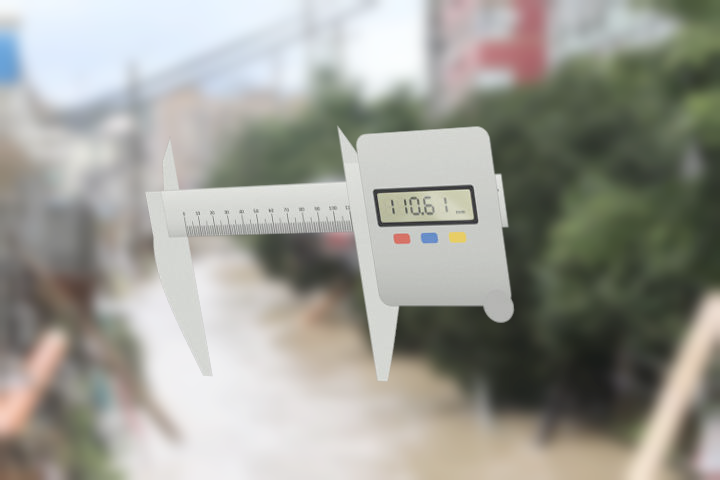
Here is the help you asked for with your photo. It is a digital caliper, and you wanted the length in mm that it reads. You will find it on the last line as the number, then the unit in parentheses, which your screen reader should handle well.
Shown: 110.61 (mm)
